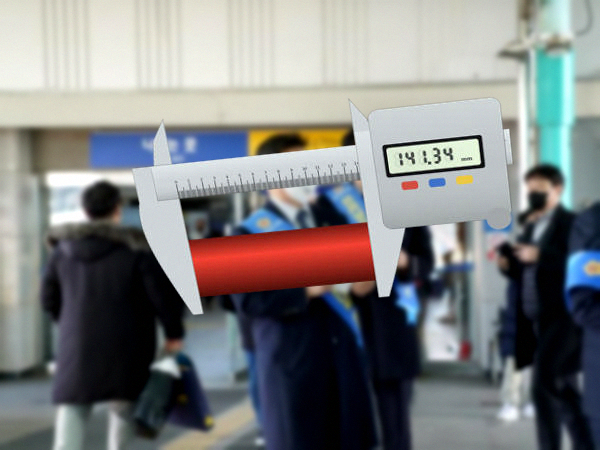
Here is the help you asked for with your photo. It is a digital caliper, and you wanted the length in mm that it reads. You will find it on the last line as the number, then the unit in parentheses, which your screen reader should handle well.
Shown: 141.34 (mm)
